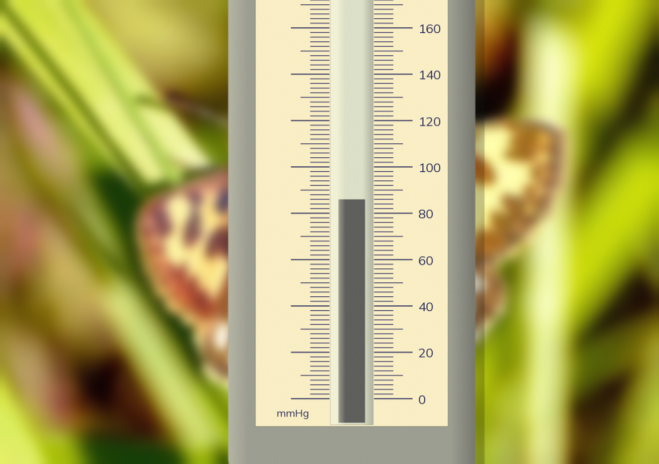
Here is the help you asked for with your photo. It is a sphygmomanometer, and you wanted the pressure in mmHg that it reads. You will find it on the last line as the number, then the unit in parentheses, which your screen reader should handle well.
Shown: 86 (mmHg)
